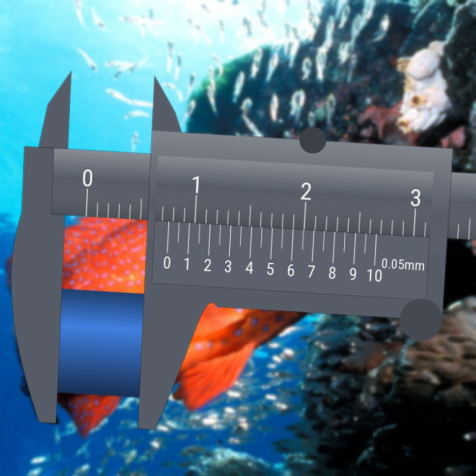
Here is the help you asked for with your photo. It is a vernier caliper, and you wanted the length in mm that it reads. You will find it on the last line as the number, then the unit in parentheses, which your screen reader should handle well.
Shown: 7.6 (mm)
